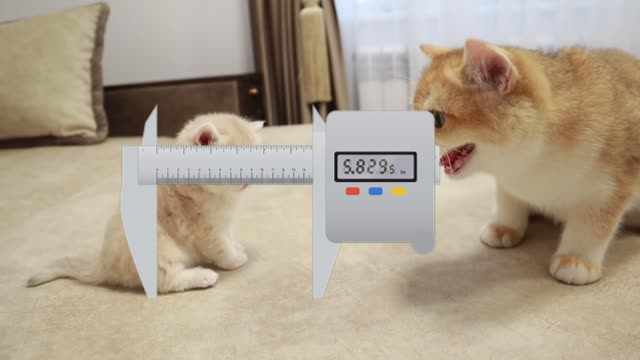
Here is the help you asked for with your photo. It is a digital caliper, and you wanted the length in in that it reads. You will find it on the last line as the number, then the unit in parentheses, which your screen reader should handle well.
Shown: 5.8295 (in)
